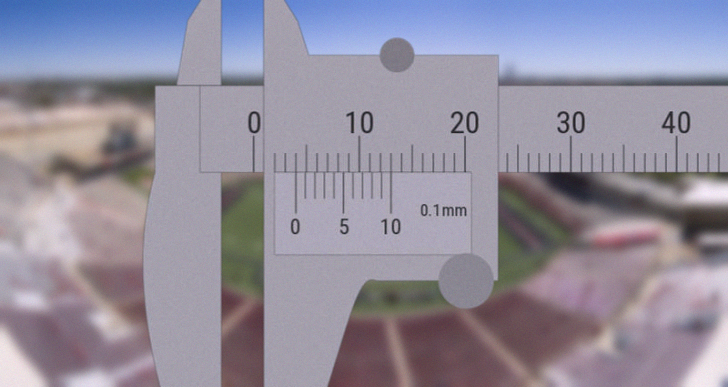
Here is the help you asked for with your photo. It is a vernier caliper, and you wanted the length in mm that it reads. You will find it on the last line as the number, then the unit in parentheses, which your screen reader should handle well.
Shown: 4.0 (mm)
